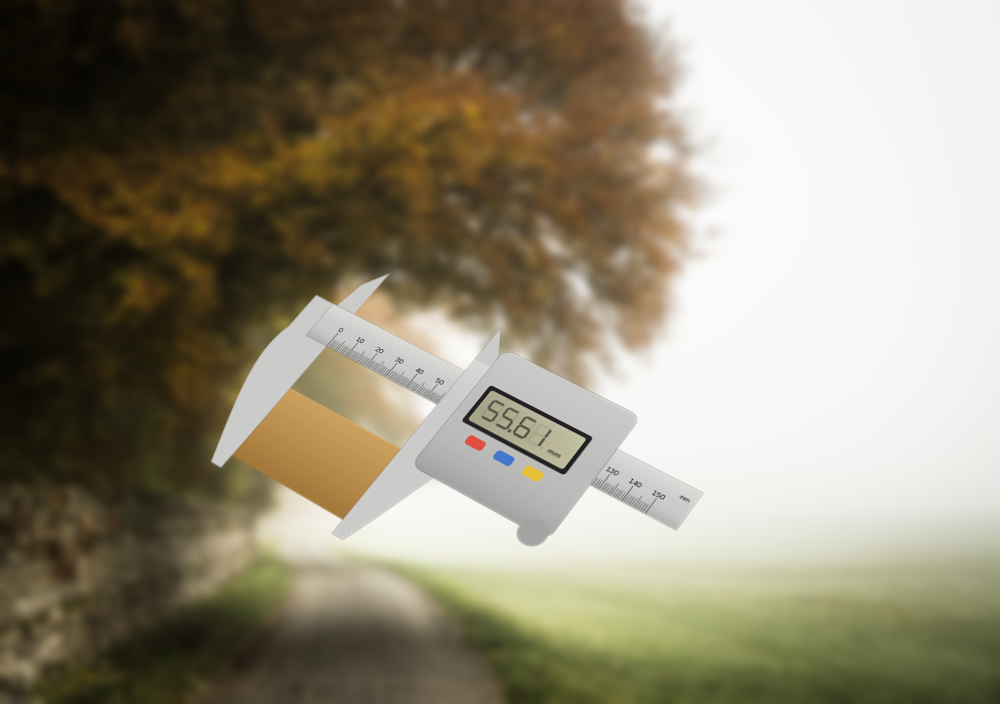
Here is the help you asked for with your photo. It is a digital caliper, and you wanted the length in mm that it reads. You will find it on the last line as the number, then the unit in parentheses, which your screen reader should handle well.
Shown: 55.61 (mm)
